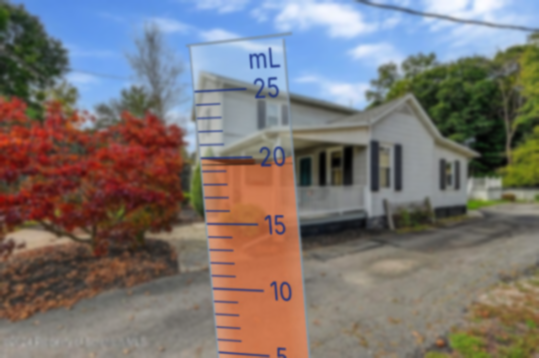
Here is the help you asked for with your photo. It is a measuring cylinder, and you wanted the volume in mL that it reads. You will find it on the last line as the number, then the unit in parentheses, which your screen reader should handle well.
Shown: 19.5 (mL)
